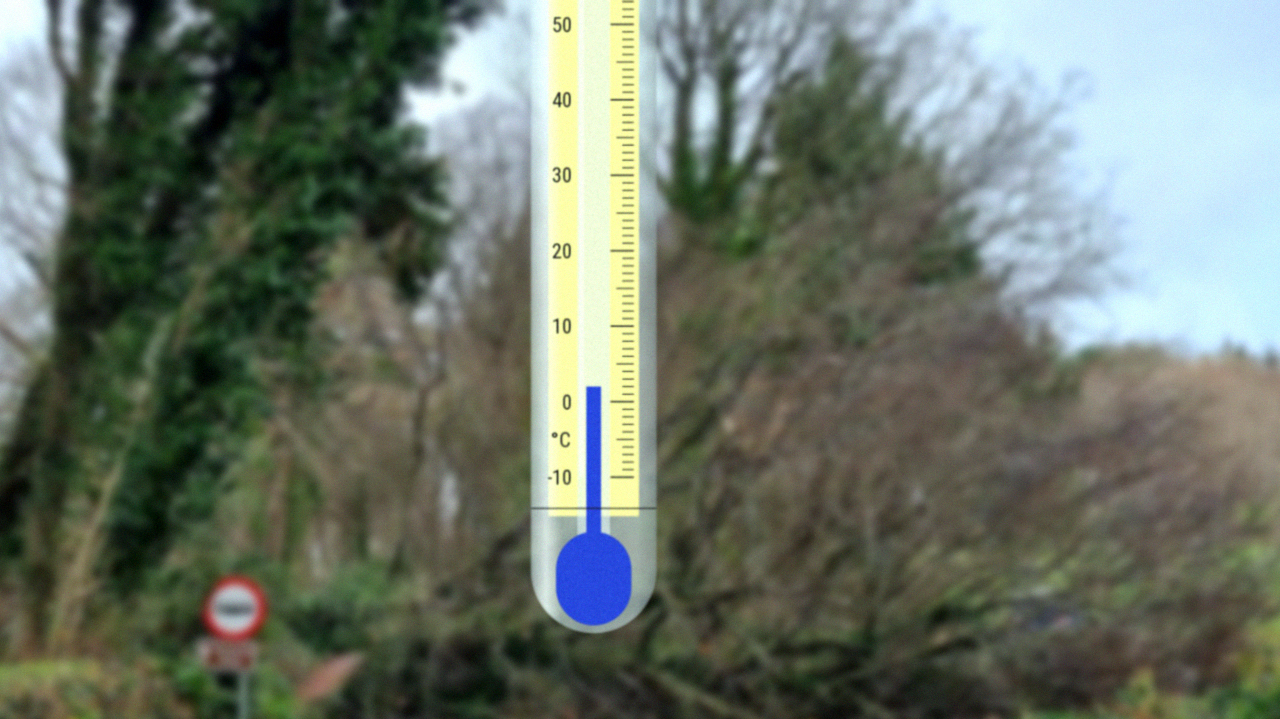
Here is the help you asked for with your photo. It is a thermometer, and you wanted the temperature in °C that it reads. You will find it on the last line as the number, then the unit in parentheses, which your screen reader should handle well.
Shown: 2 (°C)
